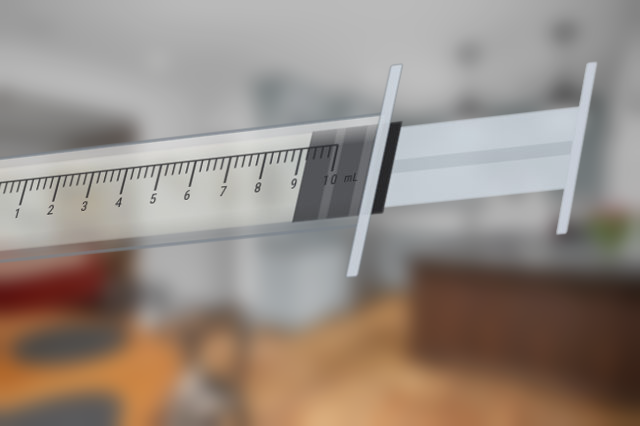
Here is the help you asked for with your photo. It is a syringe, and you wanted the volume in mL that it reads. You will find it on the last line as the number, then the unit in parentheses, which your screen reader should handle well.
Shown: 9.2 (mL)
